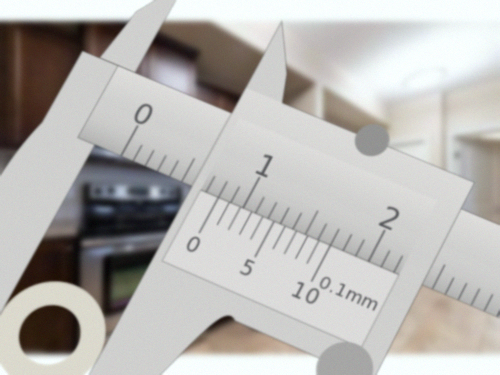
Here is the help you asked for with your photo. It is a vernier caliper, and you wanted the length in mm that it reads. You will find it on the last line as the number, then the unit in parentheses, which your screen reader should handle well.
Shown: 8.0 (mm)
